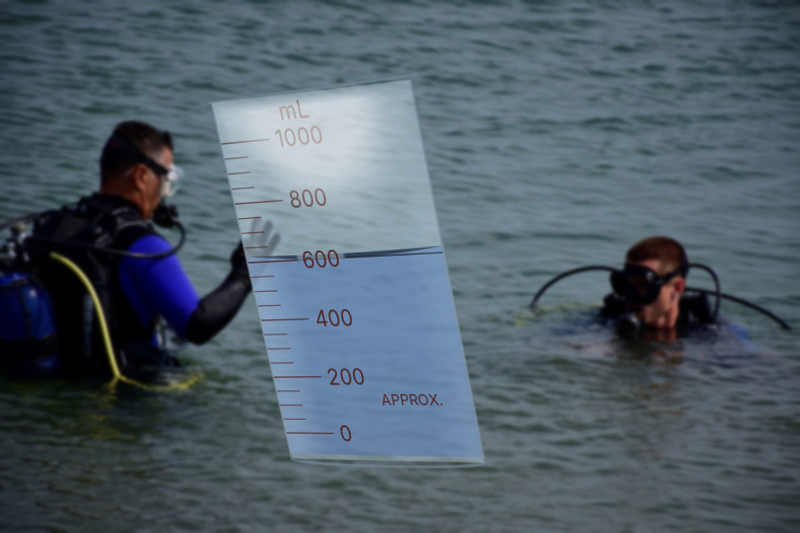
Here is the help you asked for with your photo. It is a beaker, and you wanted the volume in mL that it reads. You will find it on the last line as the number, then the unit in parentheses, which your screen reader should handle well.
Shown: 600 (mL)
